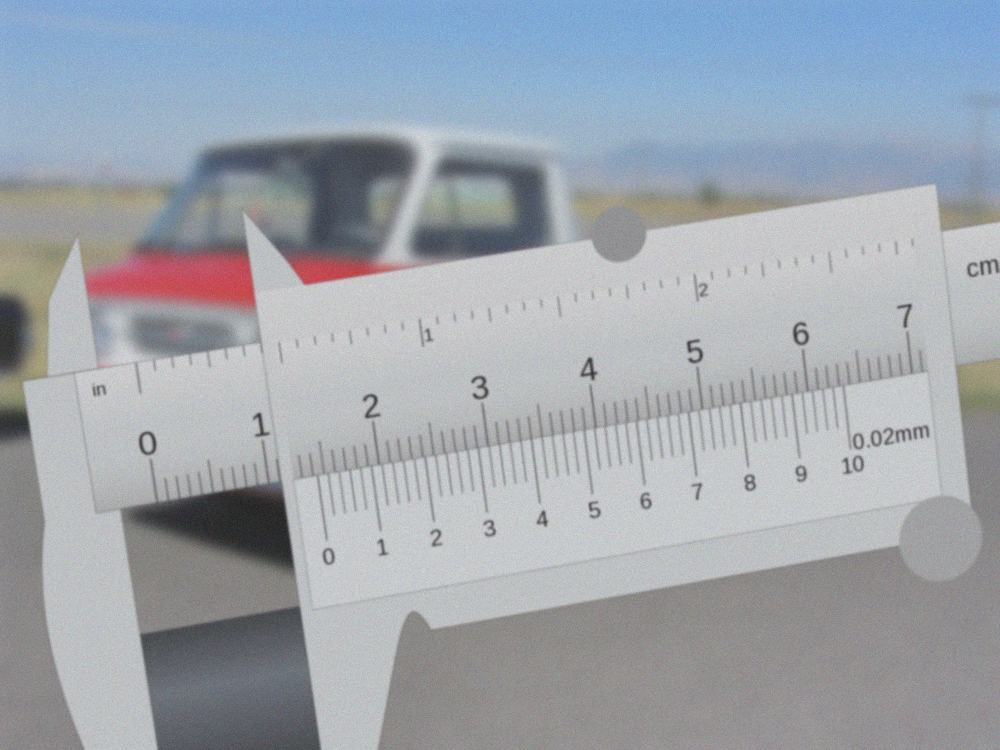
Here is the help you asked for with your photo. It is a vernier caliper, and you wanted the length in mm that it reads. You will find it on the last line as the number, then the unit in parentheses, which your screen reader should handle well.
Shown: 14.4 (mm)
